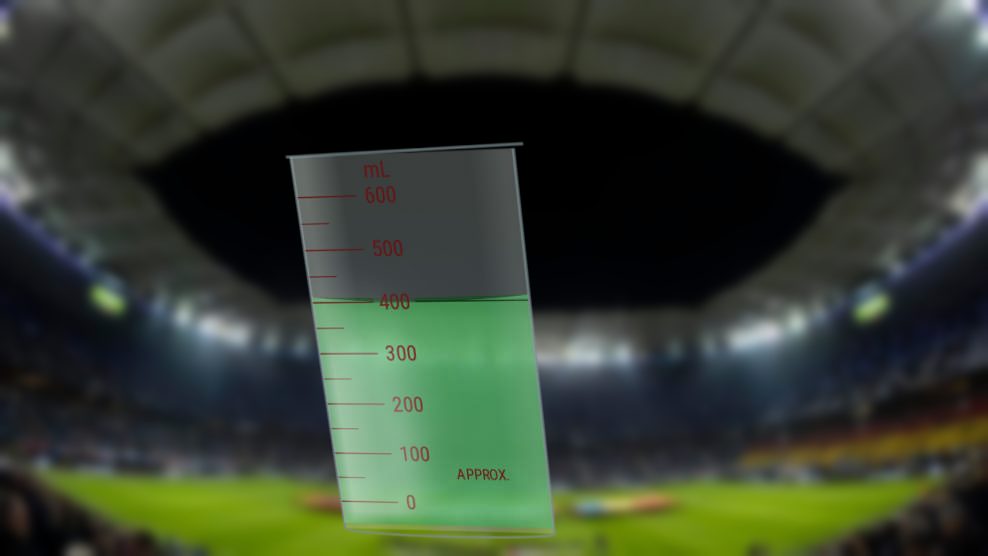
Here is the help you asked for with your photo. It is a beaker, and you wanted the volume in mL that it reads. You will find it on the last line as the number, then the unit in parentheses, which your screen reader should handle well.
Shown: 400 (mL)
